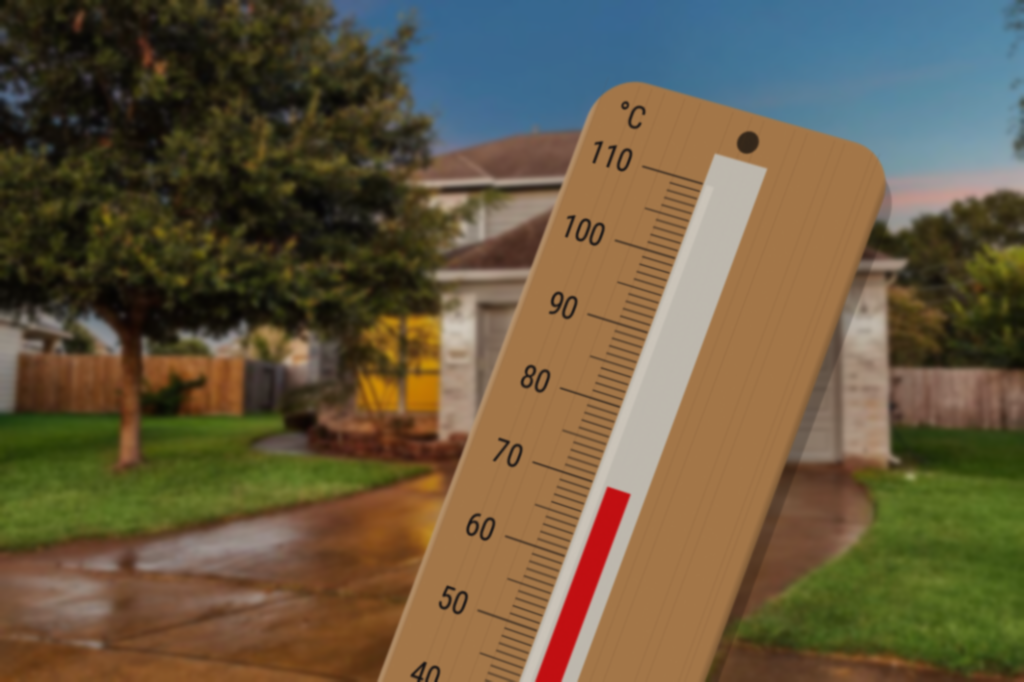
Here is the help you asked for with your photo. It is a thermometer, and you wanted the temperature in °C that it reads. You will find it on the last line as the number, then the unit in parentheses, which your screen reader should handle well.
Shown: 70 (°C)
